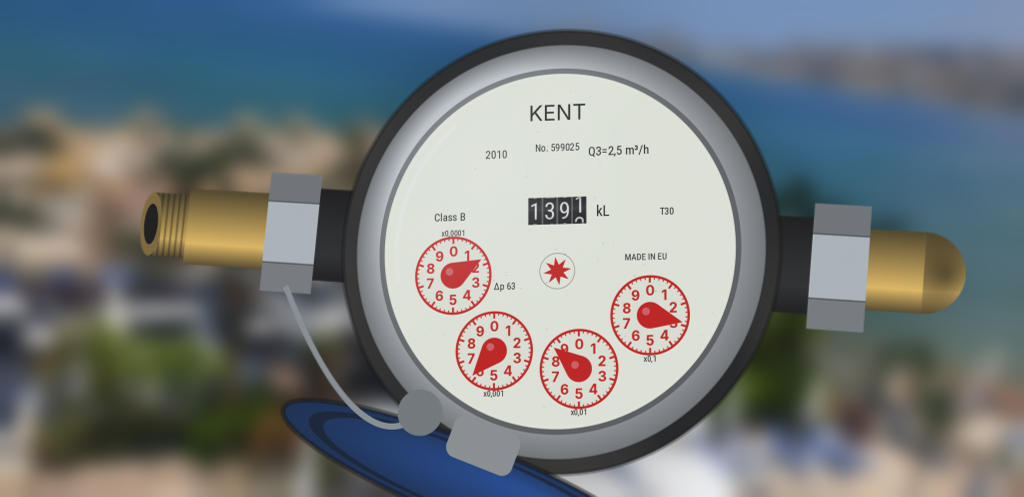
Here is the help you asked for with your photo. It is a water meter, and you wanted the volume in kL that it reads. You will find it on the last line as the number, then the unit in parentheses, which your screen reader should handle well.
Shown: 1391.2861 (kL)
